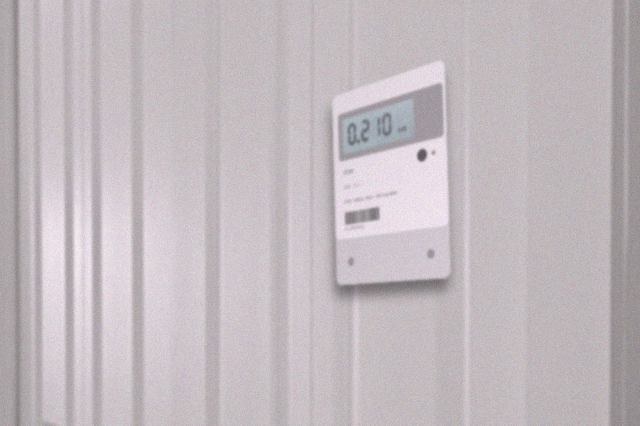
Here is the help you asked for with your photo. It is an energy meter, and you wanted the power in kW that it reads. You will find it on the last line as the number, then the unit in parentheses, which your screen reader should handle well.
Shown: 0.210 (kW)
